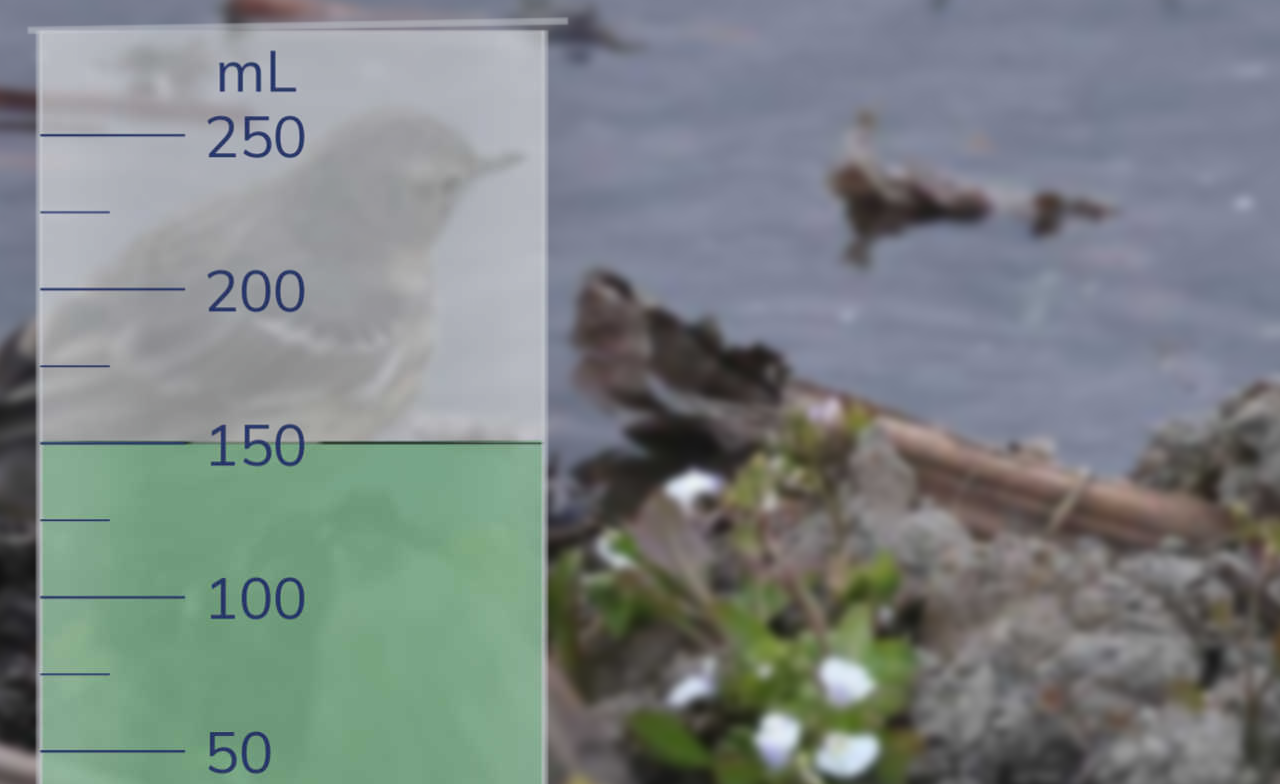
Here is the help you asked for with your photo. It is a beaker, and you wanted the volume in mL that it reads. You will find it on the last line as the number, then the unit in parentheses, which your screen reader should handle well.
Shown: 150 (mL)
